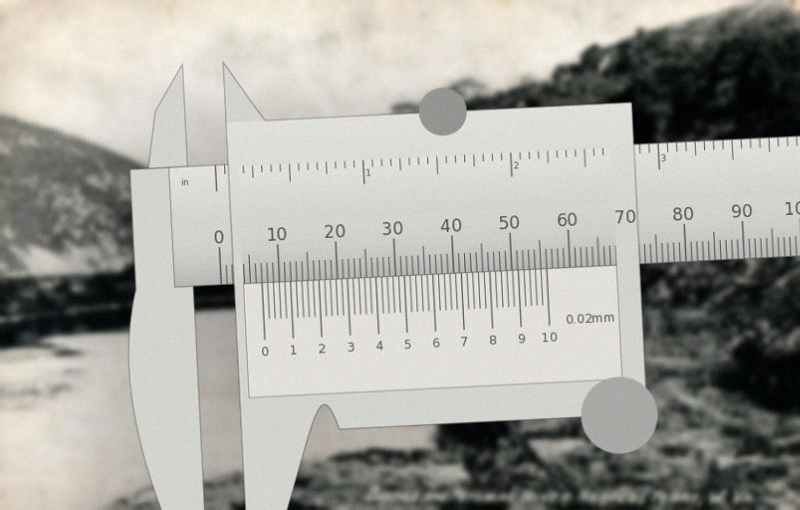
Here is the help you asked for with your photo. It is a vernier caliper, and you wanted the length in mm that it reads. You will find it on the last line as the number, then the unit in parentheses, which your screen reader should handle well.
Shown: 7.0 (mm)
